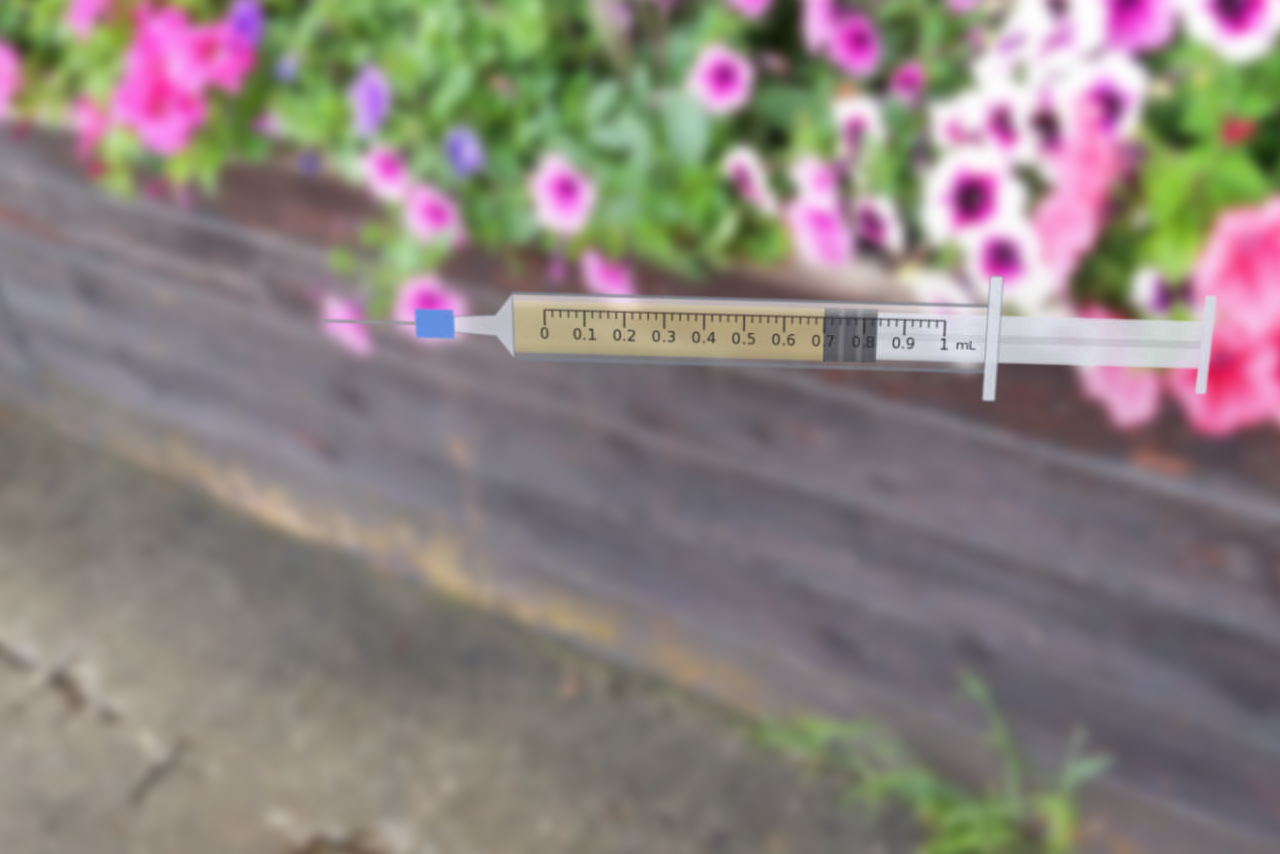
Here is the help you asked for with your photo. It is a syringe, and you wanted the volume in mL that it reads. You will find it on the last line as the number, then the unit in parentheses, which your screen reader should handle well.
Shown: 0.7 (mL)
